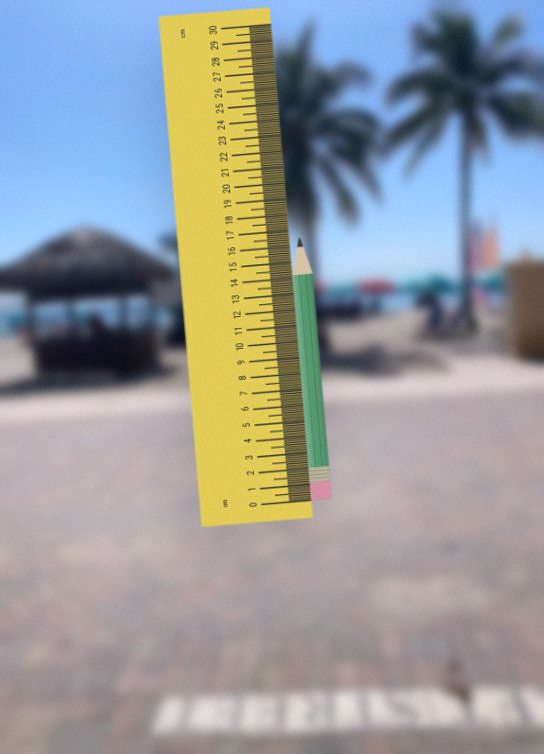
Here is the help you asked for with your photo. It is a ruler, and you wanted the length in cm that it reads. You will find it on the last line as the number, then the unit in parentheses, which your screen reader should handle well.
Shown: 16.5 (cm)
